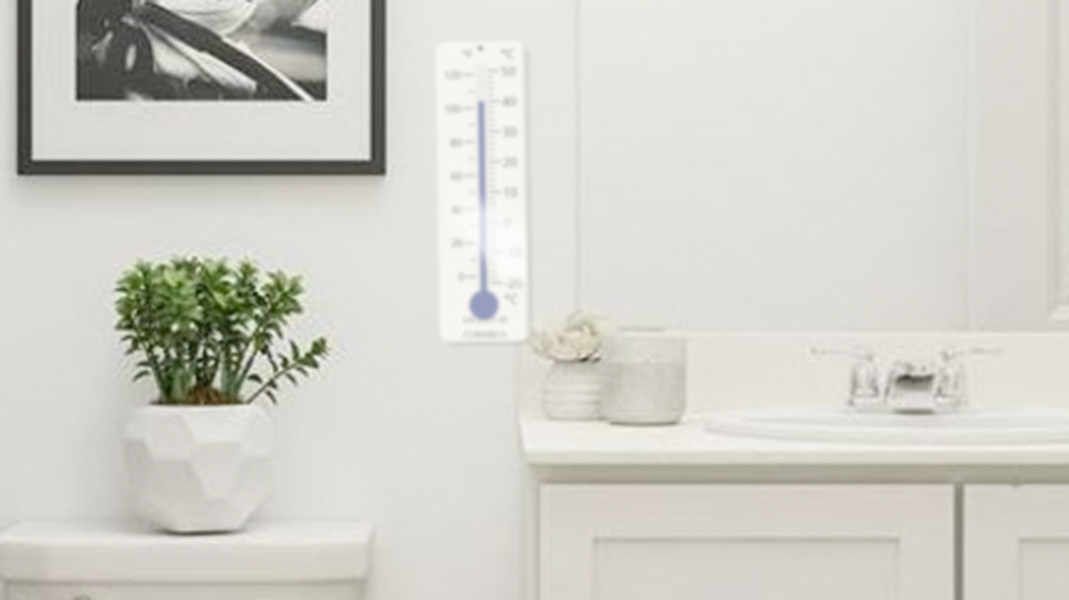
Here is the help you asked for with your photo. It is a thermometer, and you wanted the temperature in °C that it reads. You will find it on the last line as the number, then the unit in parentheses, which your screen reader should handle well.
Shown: 40 (°C)
